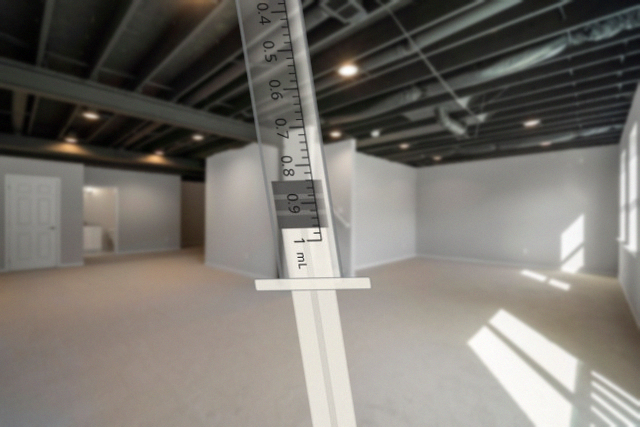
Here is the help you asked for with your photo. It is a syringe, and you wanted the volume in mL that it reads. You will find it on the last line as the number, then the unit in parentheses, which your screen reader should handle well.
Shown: 0.84 (mL)
